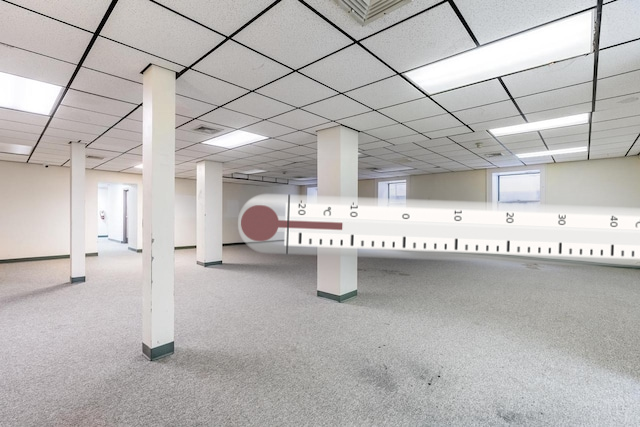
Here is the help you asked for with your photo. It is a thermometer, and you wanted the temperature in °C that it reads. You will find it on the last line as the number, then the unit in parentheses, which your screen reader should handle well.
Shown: -12 (°C)
